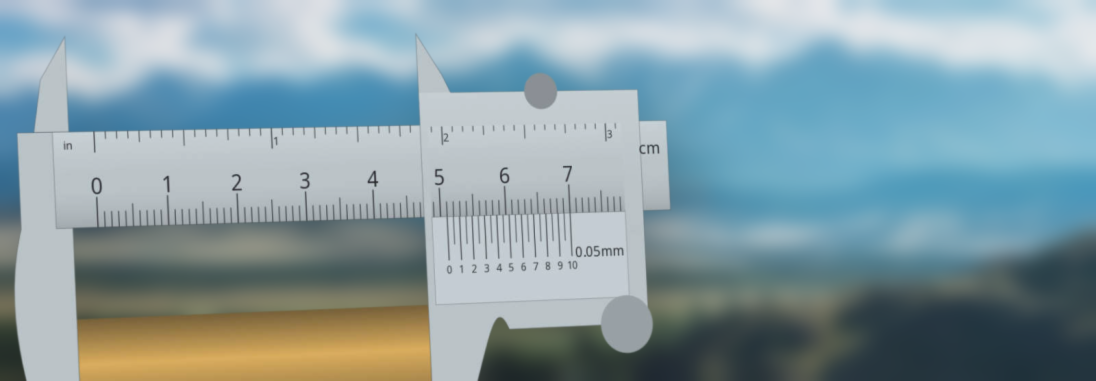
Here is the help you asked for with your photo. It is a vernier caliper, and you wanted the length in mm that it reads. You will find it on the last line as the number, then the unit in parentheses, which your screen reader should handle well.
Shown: 51.0 (mm)
